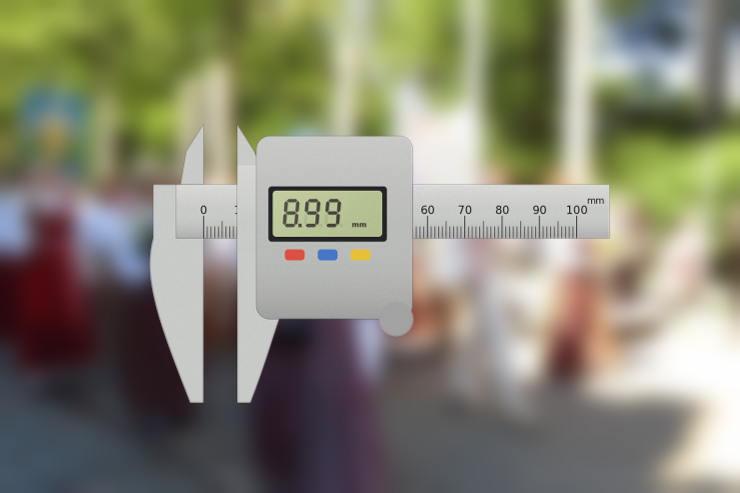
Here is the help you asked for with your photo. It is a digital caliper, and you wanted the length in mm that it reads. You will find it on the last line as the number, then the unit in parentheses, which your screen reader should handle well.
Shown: 8.99 (mm)
